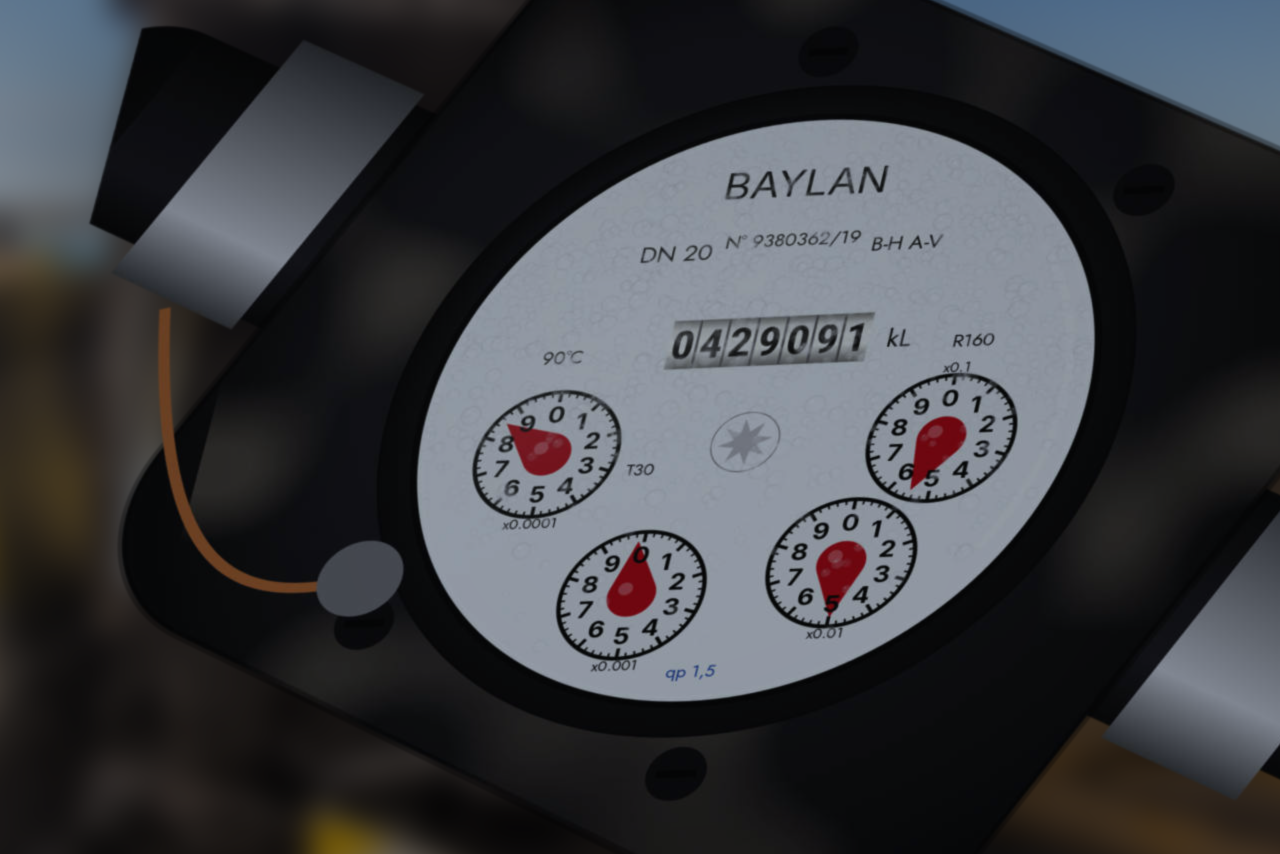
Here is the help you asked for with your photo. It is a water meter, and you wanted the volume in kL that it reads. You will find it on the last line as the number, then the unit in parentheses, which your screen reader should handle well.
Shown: 429091.5498 (kL)
